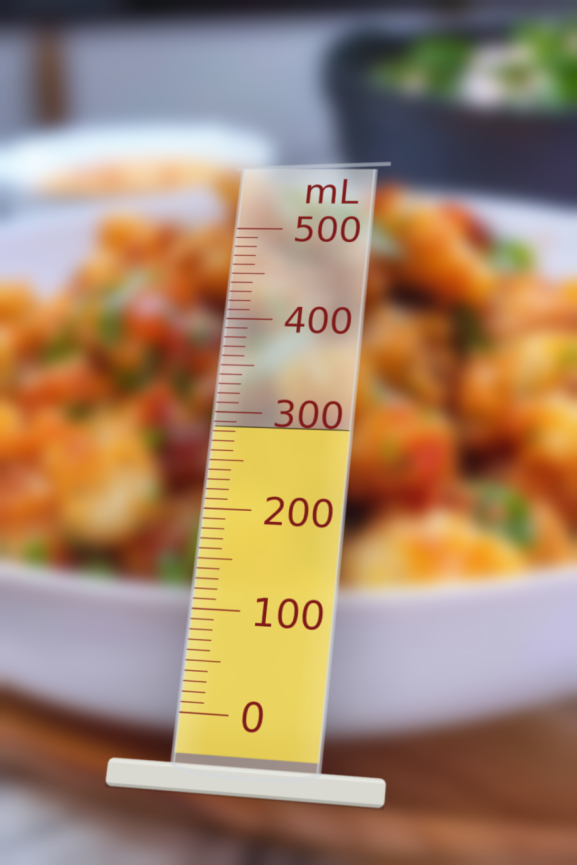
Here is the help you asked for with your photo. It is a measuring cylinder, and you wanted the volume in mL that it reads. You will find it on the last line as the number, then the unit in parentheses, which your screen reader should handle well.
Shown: 285 (mL)
